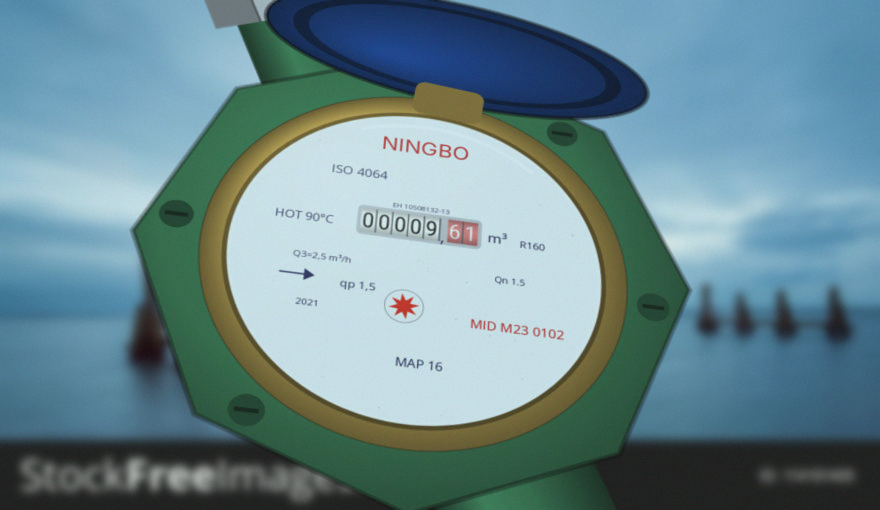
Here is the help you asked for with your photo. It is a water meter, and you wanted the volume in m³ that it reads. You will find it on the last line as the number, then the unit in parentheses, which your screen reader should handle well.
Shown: 9.61 (m³)
